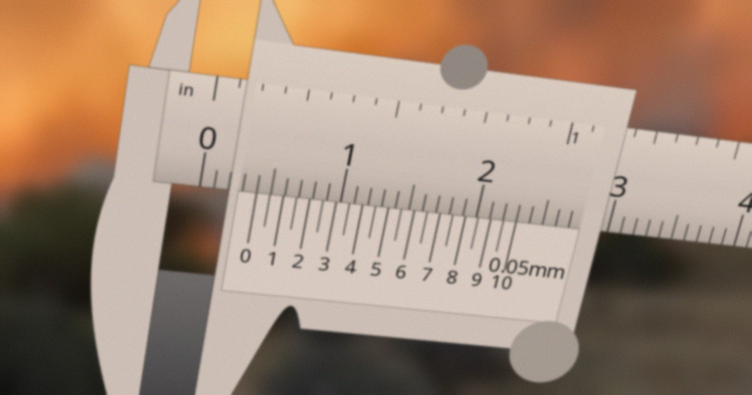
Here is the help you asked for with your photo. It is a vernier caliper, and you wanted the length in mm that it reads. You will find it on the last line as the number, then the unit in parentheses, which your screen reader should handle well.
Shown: 4.0 (mm)
